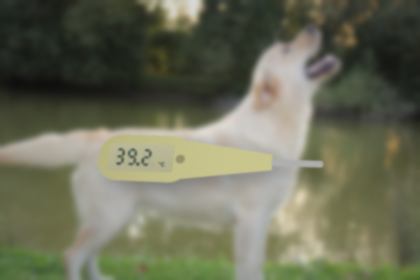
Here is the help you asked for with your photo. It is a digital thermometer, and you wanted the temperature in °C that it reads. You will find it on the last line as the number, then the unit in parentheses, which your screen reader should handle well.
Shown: 39.2 (°C)
